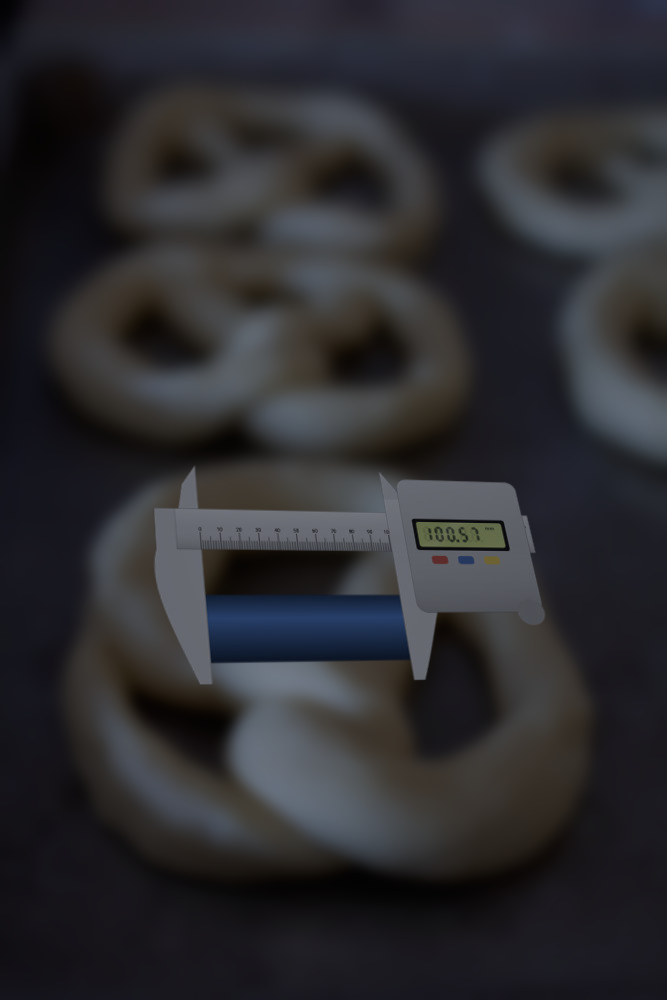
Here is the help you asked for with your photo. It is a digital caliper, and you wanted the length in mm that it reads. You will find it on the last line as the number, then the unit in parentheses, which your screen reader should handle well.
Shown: 100.57 (mm)
